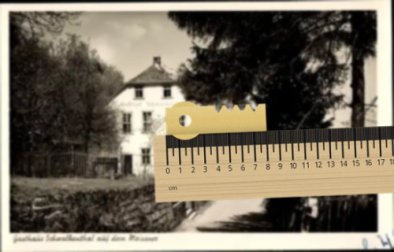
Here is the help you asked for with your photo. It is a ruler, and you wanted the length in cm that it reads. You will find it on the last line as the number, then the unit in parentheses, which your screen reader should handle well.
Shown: 8 (cm)
